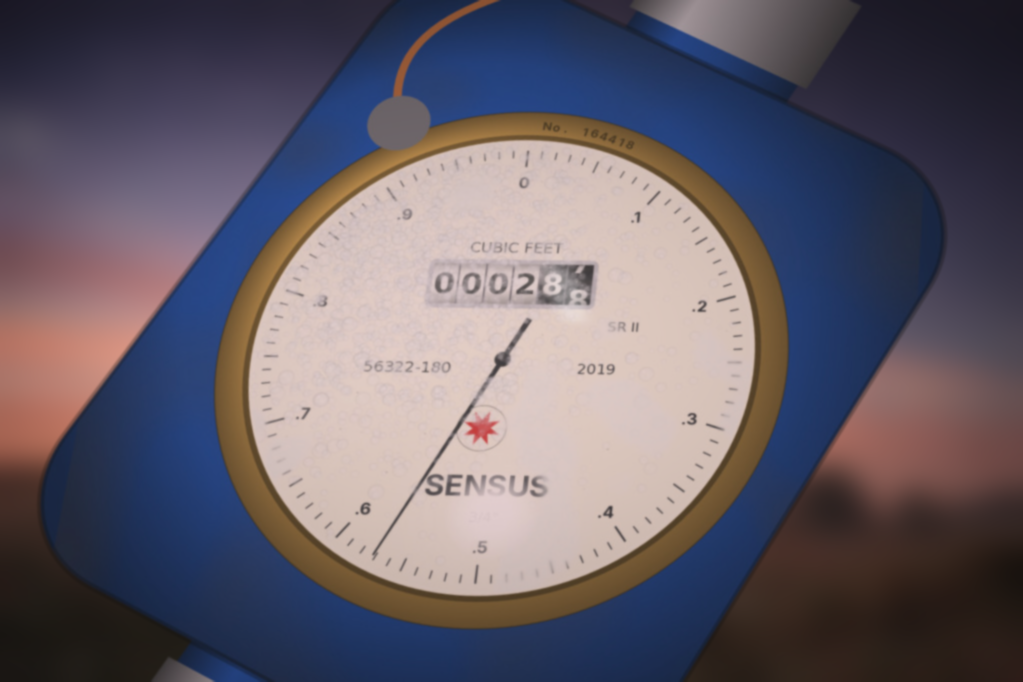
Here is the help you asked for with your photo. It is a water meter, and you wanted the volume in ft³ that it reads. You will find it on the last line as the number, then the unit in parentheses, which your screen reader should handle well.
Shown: 287.57 (ft³)
